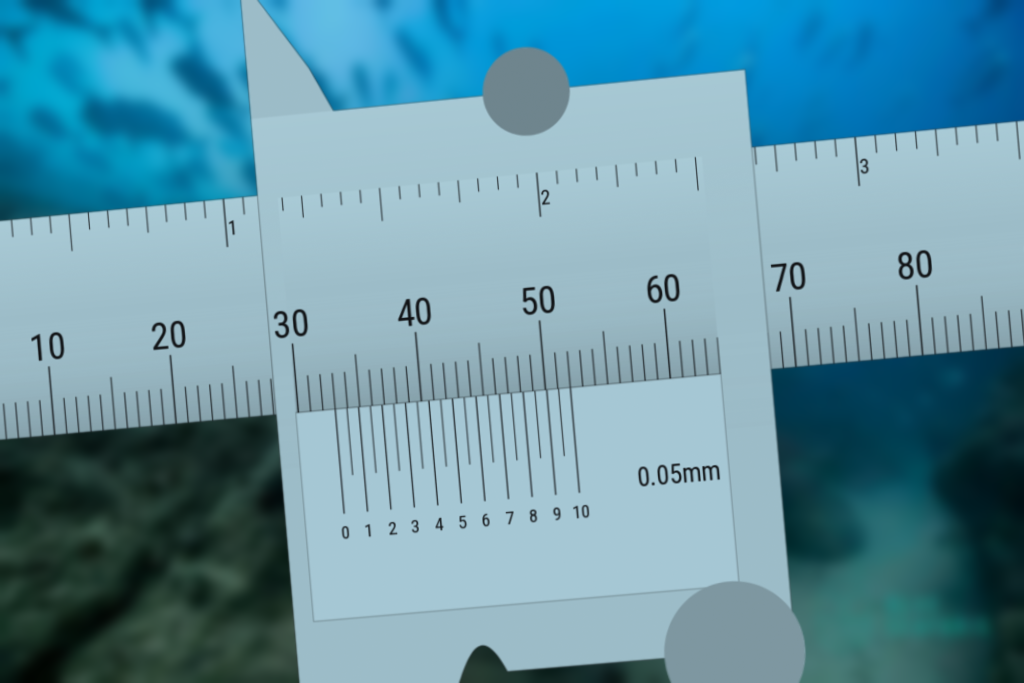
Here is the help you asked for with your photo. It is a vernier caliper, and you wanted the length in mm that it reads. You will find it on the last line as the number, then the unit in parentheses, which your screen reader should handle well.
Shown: 33.0 (mm)
